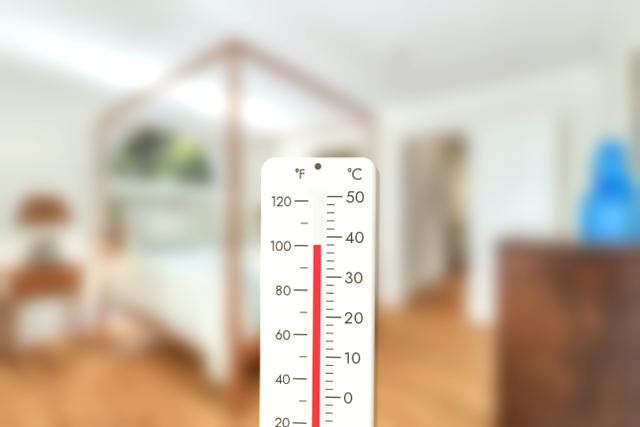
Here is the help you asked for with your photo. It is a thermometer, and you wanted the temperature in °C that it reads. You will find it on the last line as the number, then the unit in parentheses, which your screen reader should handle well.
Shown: 38 (°C)
